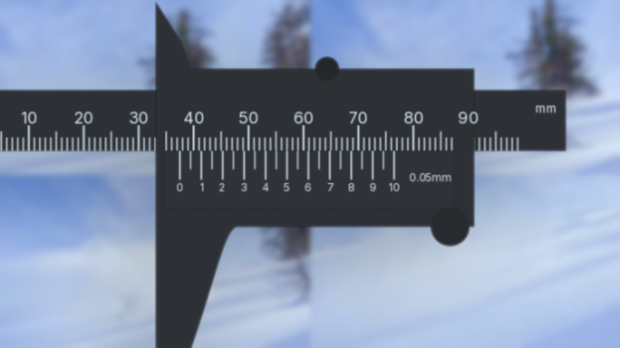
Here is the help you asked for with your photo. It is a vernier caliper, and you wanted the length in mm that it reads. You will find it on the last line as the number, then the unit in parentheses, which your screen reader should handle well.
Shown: 37.5 (mm)
